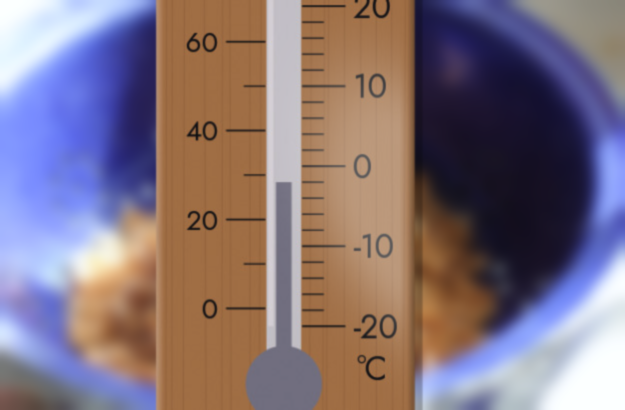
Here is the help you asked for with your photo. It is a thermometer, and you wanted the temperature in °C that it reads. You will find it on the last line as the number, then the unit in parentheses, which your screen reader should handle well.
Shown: -2 (°C)
